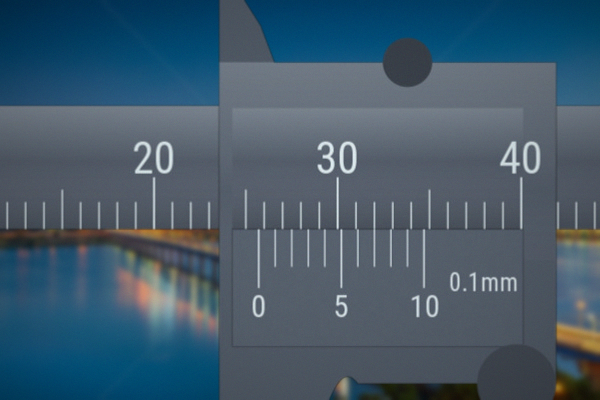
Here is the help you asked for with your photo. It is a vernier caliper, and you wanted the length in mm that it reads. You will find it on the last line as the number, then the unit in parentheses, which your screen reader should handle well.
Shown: 25.7 (mm)
